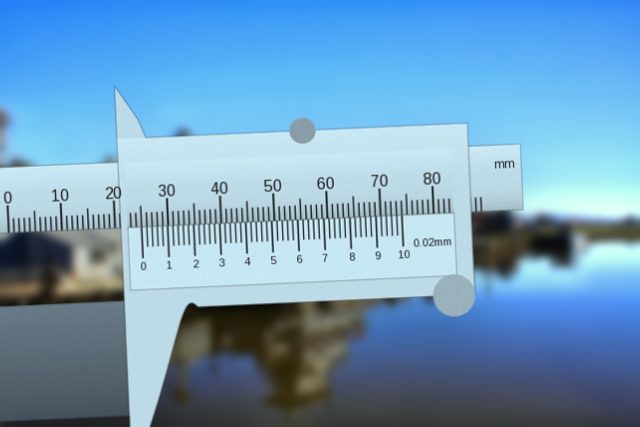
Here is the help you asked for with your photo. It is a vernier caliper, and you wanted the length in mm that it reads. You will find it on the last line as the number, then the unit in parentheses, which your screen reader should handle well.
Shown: 25.0 (mm)
